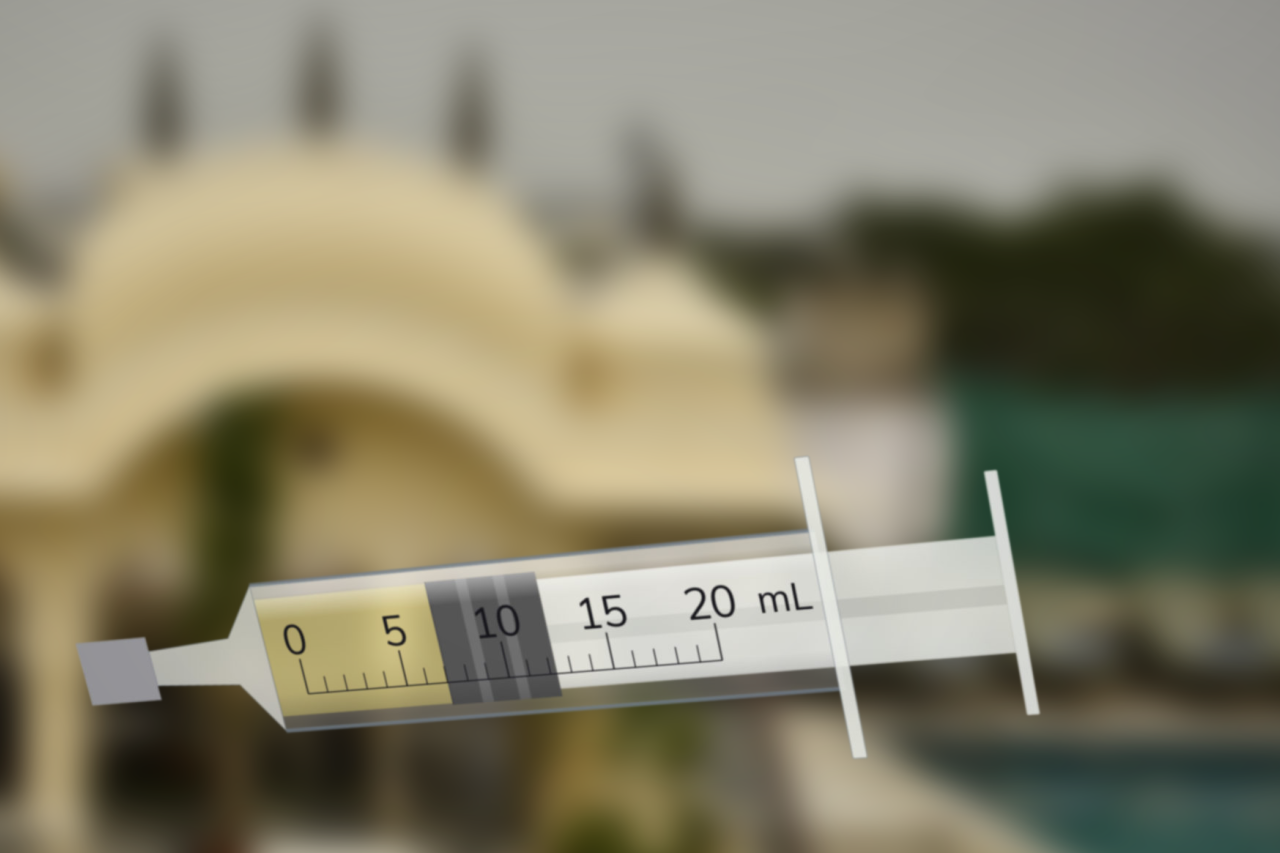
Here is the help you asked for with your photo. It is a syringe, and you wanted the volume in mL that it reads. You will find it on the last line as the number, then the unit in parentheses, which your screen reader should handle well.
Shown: 7 (mL)
